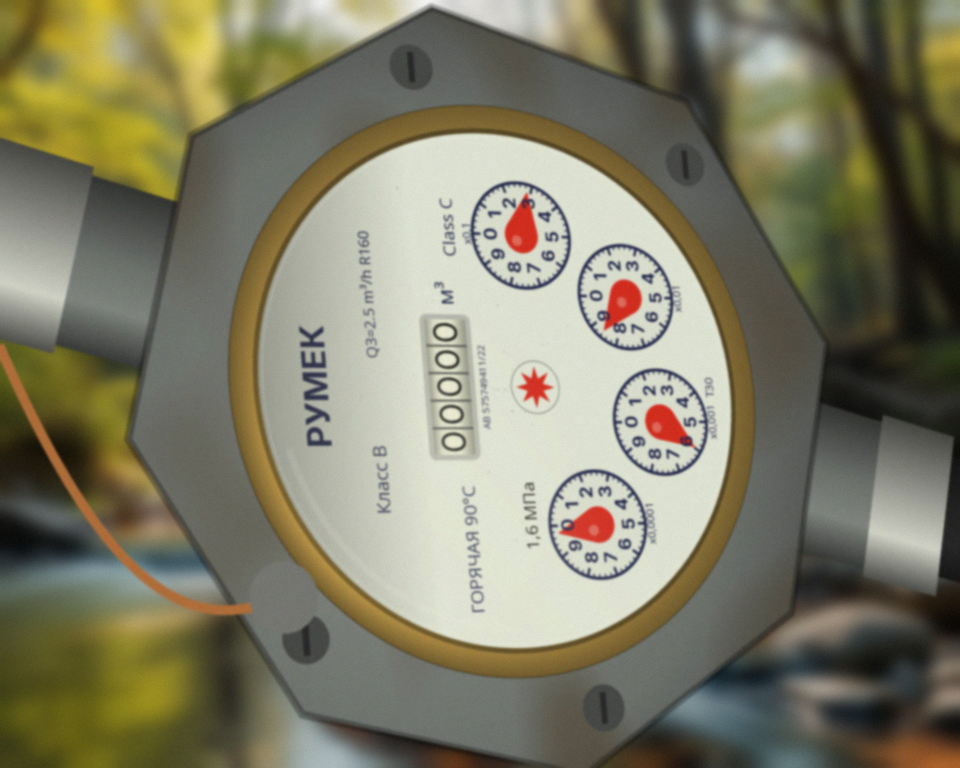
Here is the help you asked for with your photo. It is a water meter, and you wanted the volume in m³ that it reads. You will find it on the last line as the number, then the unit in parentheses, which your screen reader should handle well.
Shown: 0.2859 (m³)
